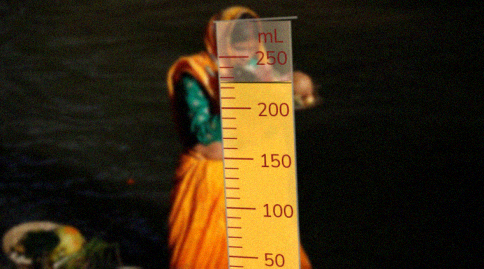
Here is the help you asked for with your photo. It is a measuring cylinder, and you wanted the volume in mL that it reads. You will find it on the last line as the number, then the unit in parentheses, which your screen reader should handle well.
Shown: 225 (mL)
